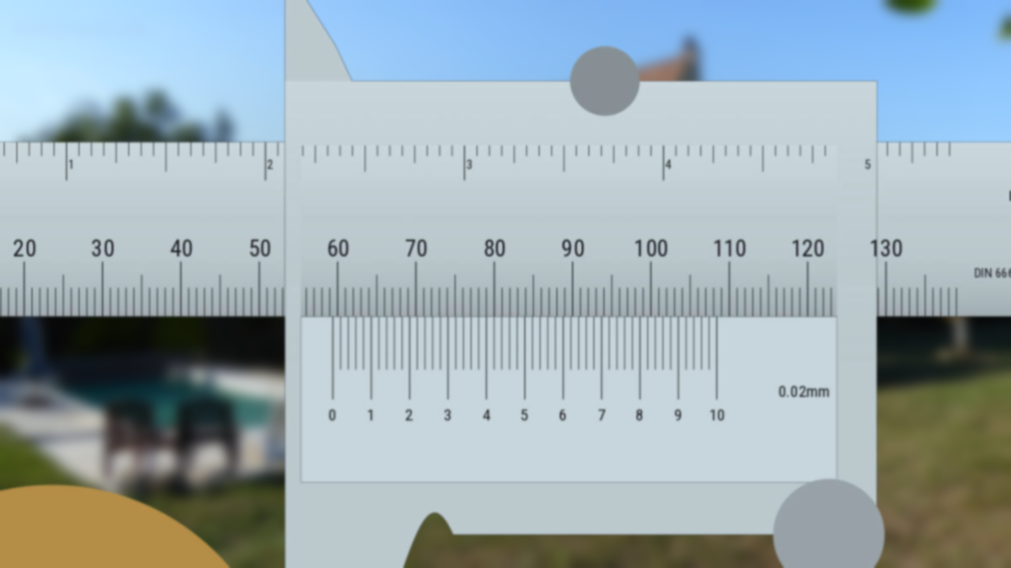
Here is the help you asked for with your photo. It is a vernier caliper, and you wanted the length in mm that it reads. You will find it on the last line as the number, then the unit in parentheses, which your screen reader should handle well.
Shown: 59.4 (mm)
